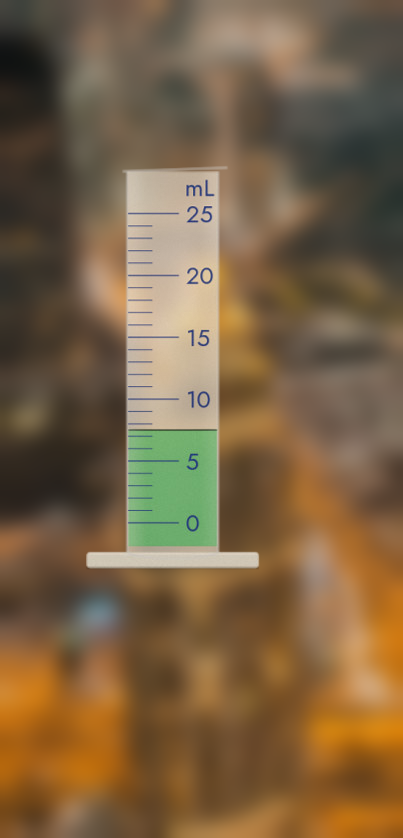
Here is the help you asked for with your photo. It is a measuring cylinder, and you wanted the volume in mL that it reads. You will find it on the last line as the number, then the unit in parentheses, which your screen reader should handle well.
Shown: 7.5 (mL)
